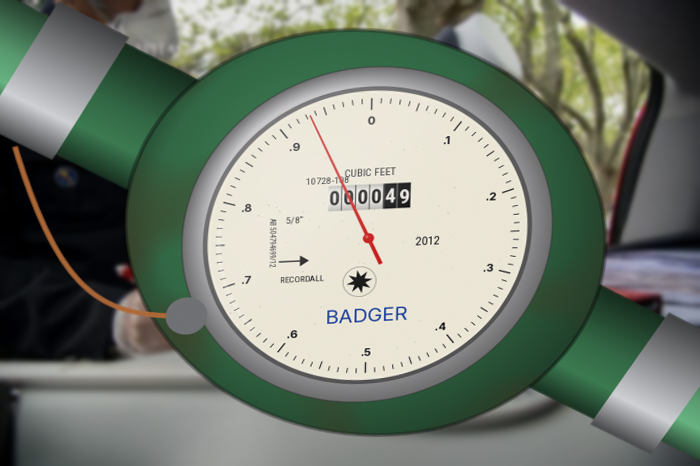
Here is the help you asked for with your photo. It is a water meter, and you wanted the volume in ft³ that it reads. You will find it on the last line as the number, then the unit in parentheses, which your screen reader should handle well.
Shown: 48.93 (ft³)
